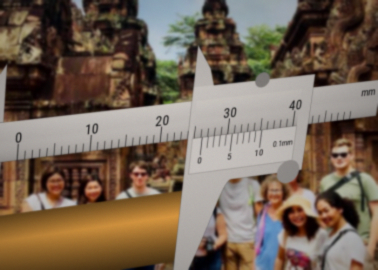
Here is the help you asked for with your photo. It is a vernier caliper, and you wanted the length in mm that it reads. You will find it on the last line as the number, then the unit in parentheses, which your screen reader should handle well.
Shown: 26.2 (mm)
